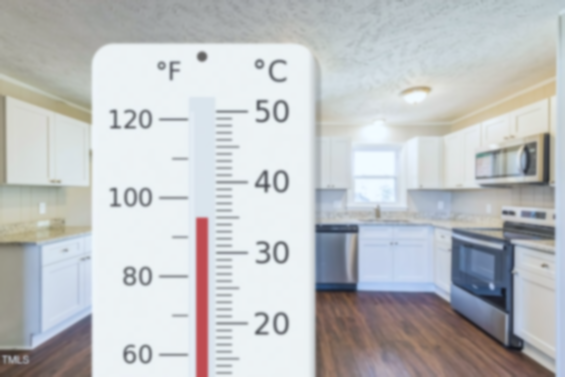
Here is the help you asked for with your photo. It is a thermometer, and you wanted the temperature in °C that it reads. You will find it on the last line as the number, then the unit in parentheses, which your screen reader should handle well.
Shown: 35 (°C)
